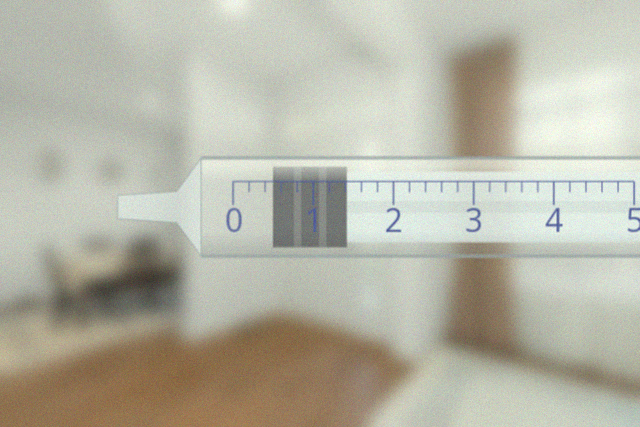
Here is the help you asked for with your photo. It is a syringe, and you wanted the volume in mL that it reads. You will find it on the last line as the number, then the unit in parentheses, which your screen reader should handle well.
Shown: 0.5 (mL)
